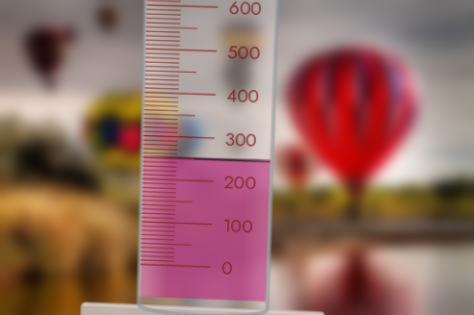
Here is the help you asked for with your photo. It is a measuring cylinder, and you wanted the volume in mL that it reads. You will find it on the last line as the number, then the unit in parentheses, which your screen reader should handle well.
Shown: 250 (mL)
